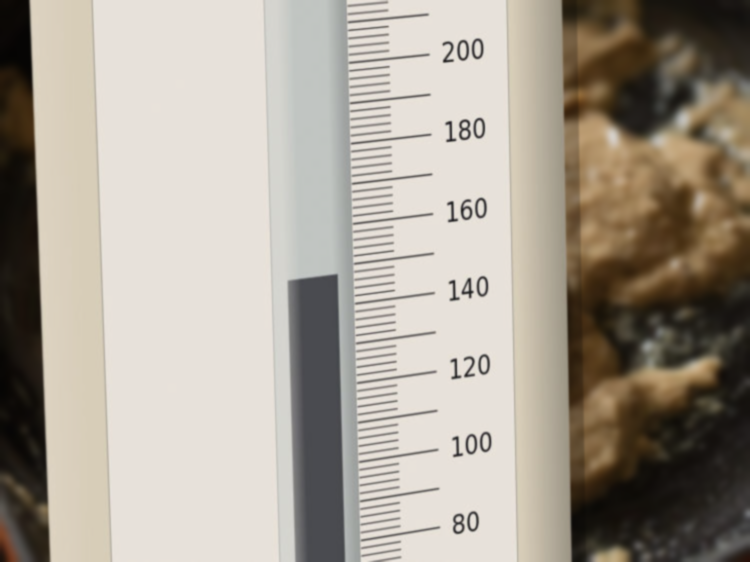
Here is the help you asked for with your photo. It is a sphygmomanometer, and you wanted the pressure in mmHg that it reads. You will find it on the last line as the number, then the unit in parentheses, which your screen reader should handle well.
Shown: 148 (mmHg)
